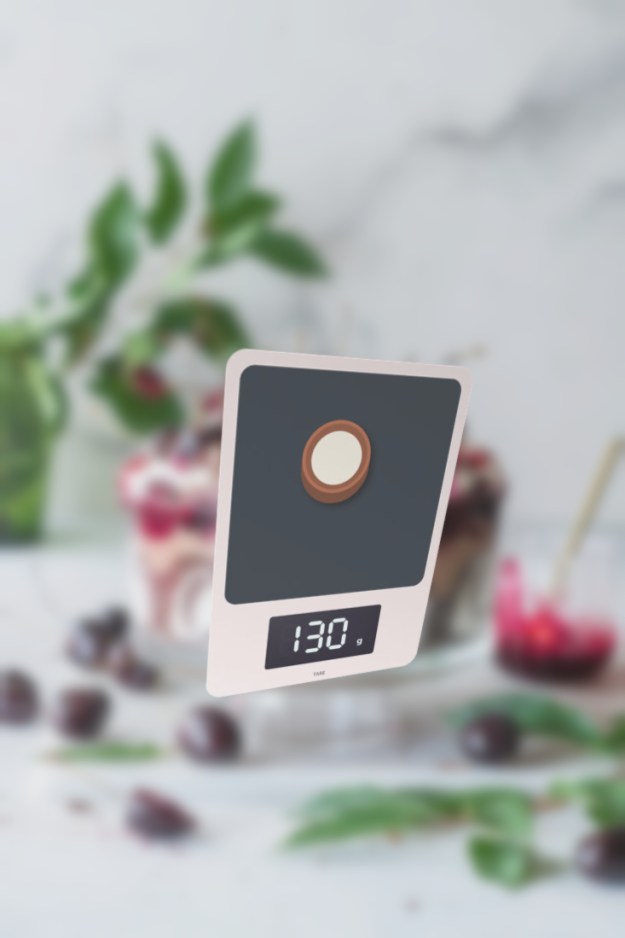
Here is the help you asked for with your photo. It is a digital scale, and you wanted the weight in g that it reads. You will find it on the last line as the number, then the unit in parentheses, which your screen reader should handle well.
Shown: 130 (g)
